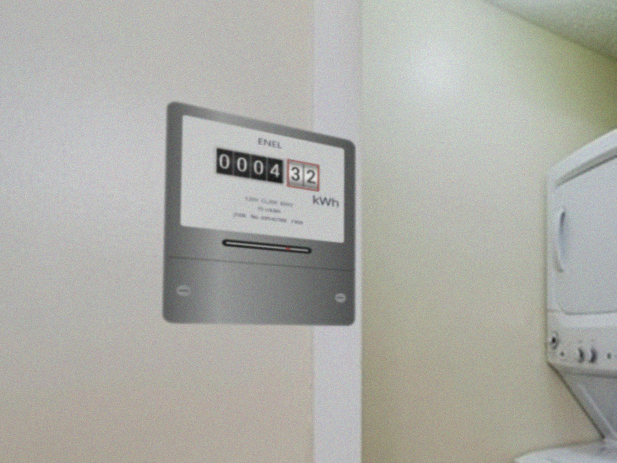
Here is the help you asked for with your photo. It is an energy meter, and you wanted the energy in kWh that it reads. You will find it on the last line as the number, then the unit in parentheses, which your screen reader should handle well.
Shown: 4.32 (kWh)
